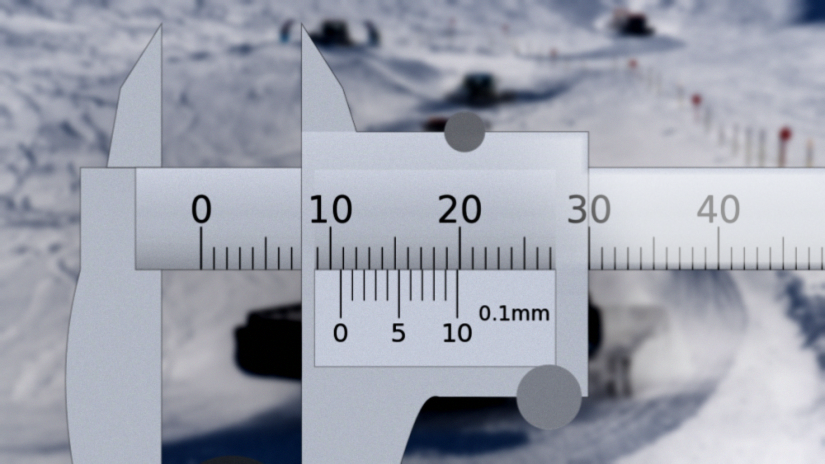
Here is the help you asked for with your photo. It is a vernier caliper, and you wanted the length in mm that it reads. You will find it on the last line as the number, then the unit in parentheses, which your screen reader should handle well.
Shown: 10.8 (mm)
